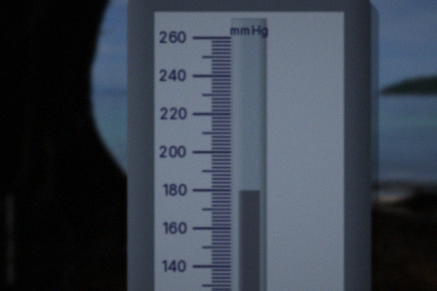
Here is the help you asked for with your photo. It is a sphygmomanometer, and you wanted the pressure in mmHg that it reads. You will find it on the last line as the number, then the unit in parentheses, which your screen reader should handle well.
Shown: 180 (mmHg)
